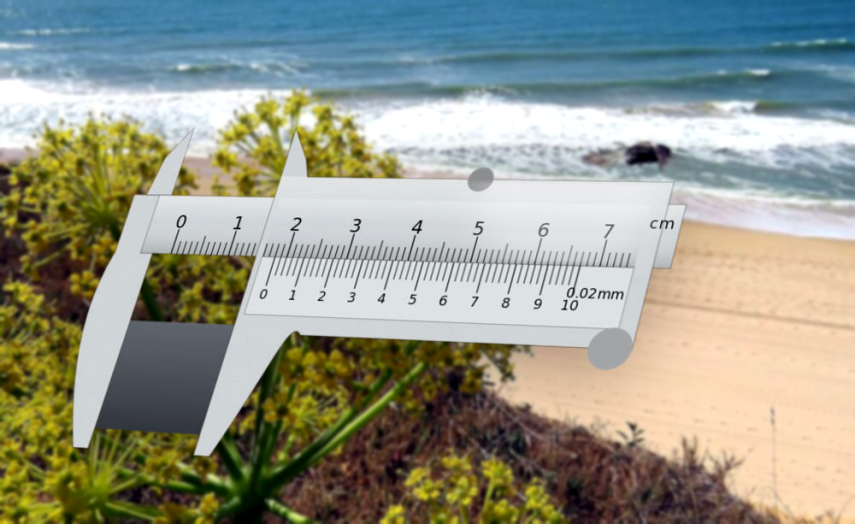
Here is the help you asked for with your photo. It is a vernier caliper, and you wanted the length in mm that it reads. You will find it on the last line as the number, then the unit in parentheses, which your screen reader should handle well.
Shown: 18.0 (mm)
